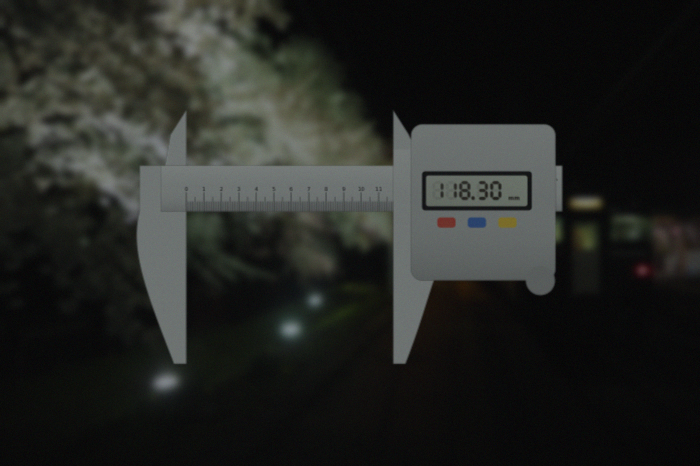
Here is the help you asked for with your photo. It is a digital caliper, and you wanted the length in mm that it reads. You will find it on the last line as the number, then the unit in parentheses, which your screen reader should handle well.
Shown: 118.30 (mm)
